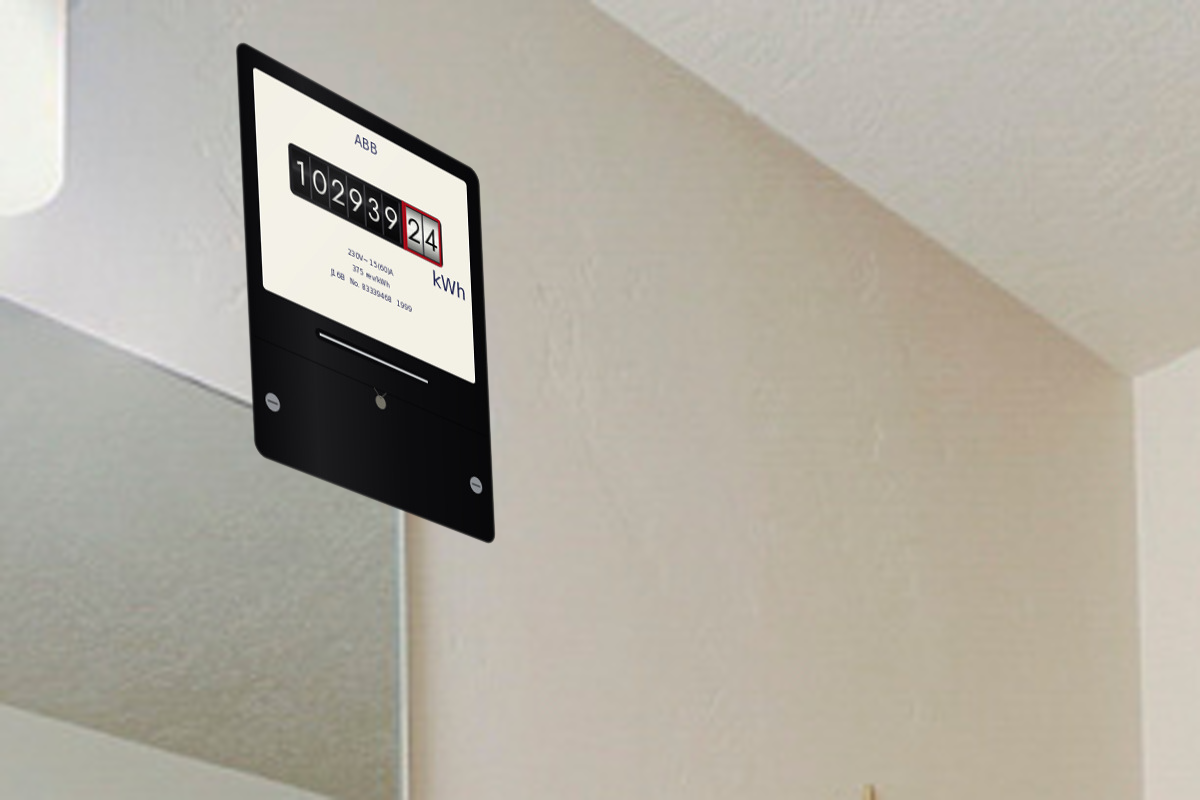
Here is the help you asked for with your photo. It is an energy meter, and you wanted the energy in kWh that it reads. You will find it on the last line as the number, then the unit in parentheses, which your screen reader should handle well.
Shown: 102939.24 (kWh)
